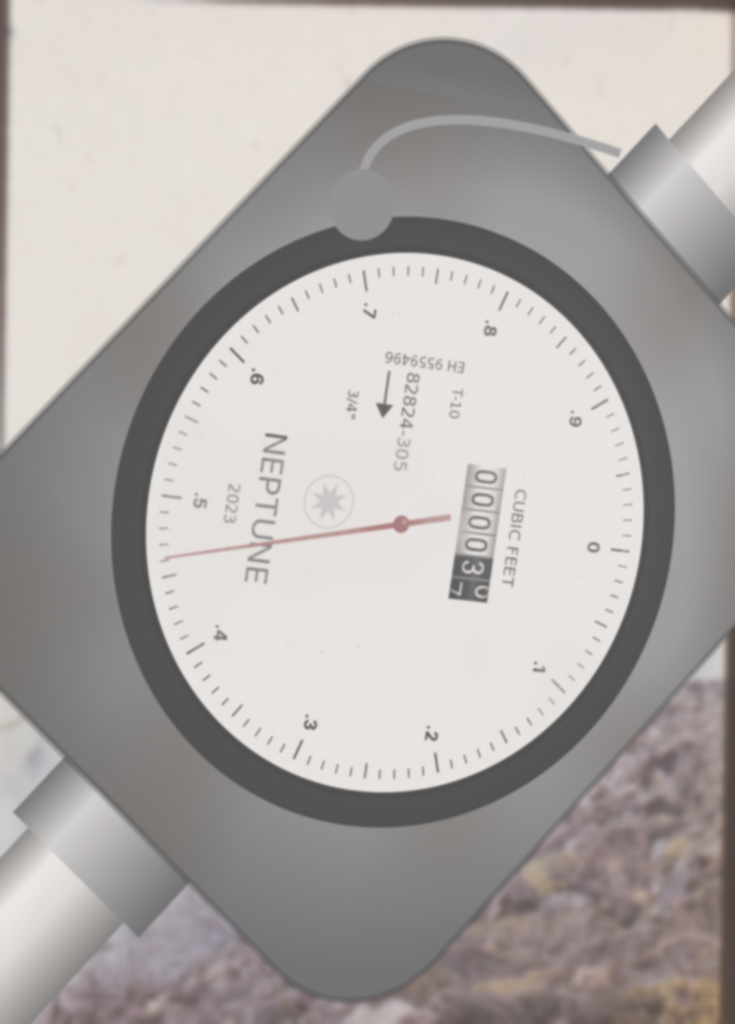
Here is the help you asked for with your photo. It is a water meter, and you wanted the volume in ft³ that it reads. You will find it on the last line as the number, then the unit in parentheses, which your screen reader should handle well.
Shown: 36.46 (ft³)
